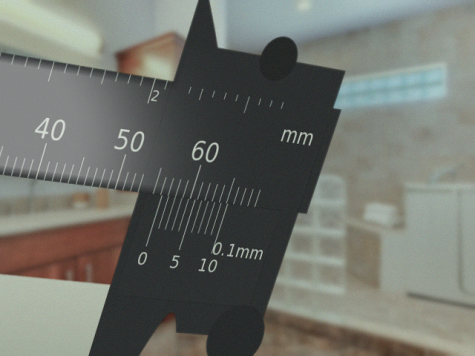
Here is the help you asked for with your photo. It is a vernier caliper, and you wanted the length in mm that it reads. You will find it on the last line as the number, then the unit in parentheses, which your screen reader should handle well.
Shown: 56.2 (mm)
